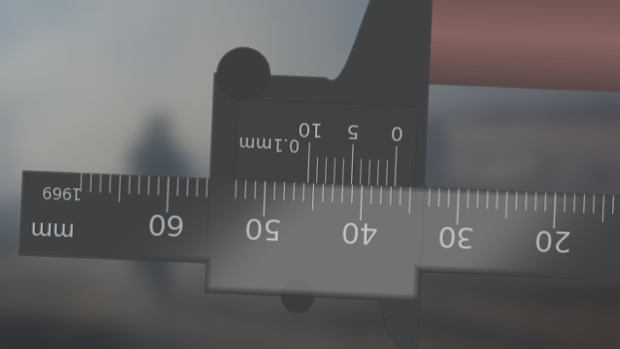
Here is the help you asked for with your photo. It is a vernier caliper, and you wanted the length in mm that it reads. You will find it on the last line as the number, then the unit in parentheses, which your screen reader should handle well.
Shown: 36.6 (mm)
